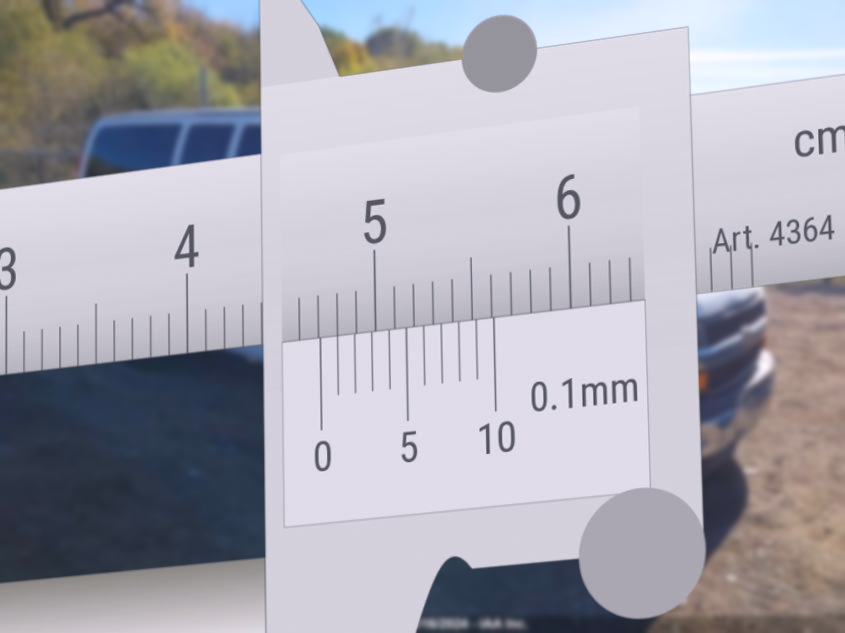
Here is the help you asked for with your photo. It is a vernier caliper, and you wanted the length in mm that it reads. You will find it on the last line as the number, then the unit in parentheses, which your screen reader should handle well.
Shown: 47.1 (mm)
